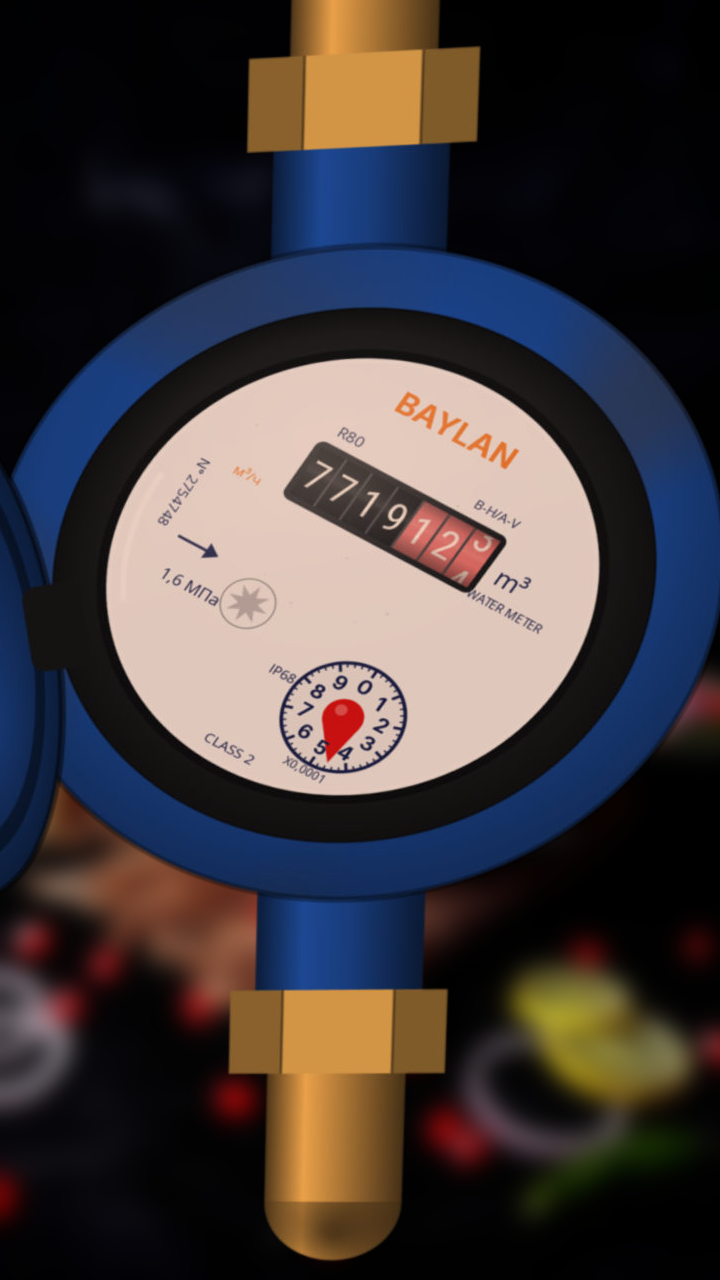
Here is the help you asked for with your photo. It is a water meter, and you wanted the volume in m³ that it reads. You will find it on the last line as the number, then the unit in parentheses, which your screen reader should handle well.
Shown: 7719.1234 (m³)
